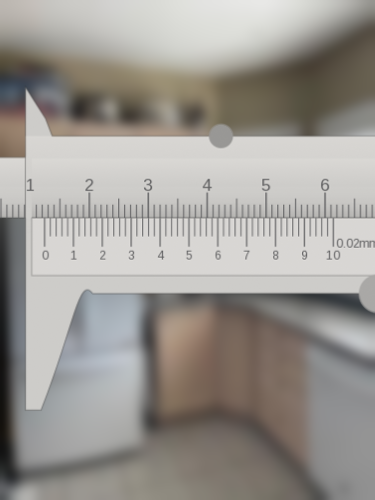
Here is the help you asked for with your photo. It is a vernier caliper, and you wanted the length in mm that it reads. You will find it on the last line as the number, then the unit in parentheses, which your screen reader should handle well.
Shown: 12.4 (mm)
